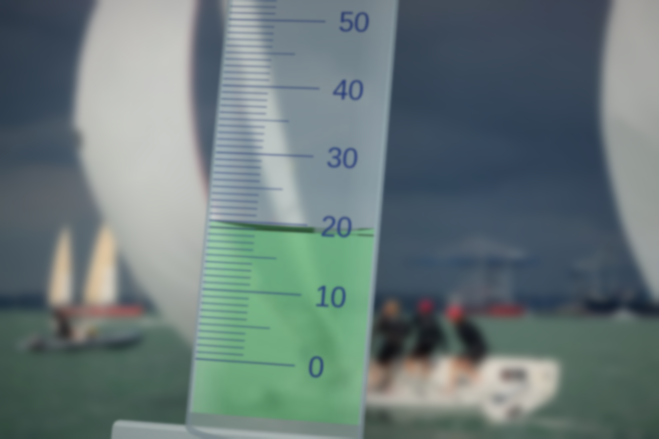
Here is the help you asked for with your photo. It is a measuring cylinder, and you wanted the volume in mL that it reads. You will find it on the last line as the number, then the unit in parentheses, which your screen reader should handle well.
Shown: 19 (mL)
